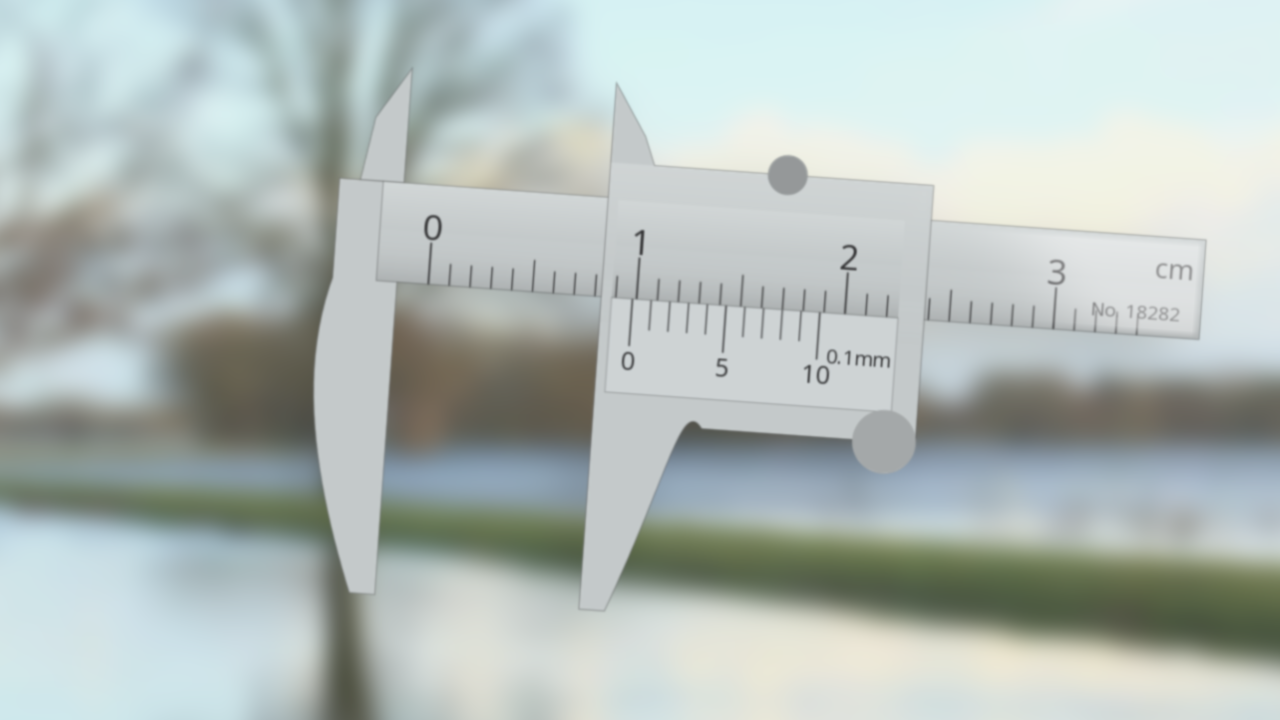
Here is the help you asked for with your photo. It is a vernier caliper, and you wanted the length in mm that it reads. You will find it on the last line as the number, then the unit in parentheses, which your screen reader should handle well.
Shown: 9.8 (mm)
